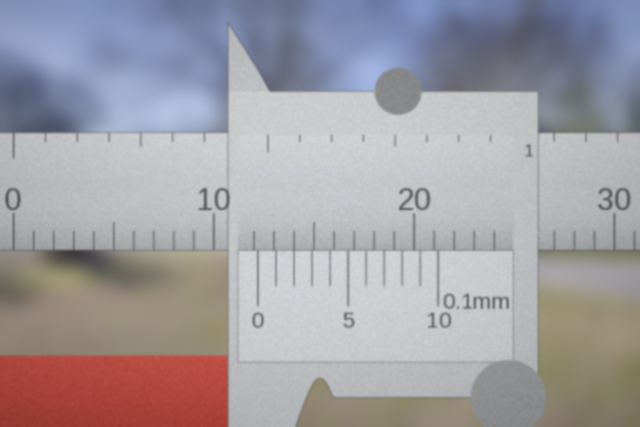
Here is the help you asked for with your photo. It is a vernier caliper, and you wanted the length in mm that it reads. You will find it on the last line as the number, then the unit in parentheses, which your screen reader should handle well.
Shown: 12.2 (mm)
